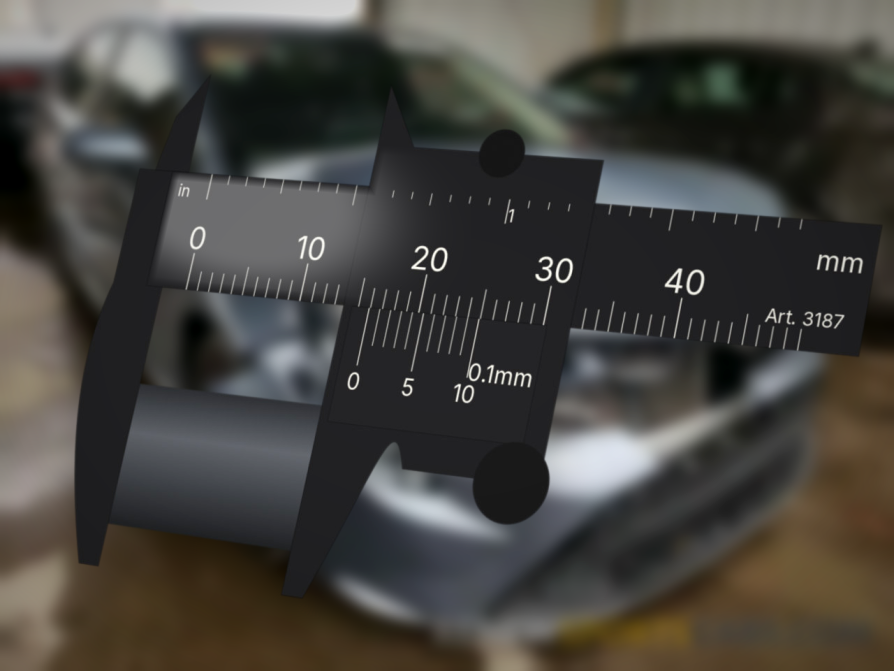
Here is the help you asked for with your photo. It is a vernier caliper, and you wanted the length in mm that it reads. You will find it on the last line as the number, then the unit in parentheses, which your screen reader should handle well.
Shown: 15.9 (mm)
